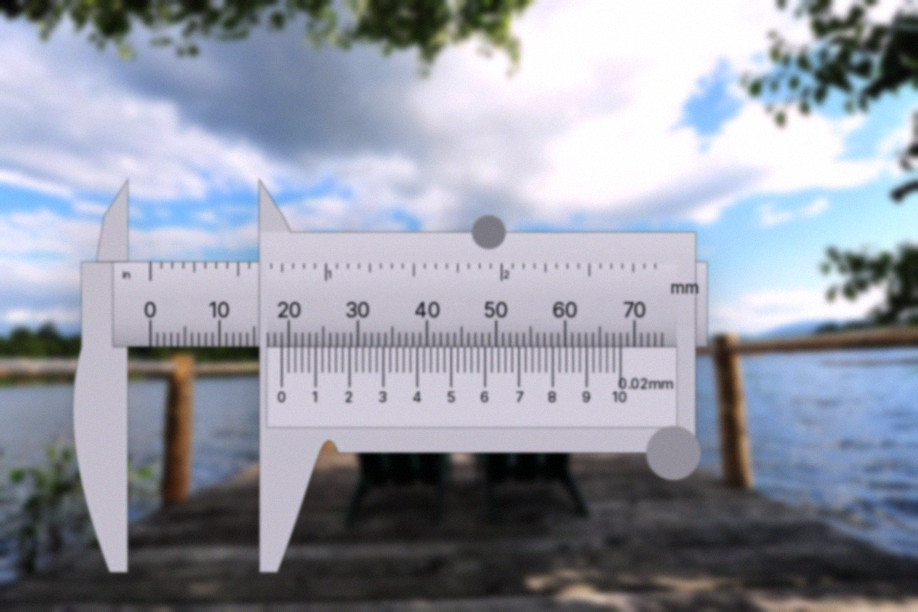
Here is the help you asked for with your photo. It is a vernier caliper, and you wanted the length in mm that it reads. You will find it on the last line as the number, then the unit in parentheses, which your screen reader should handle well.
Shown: 19.0 (mm)
